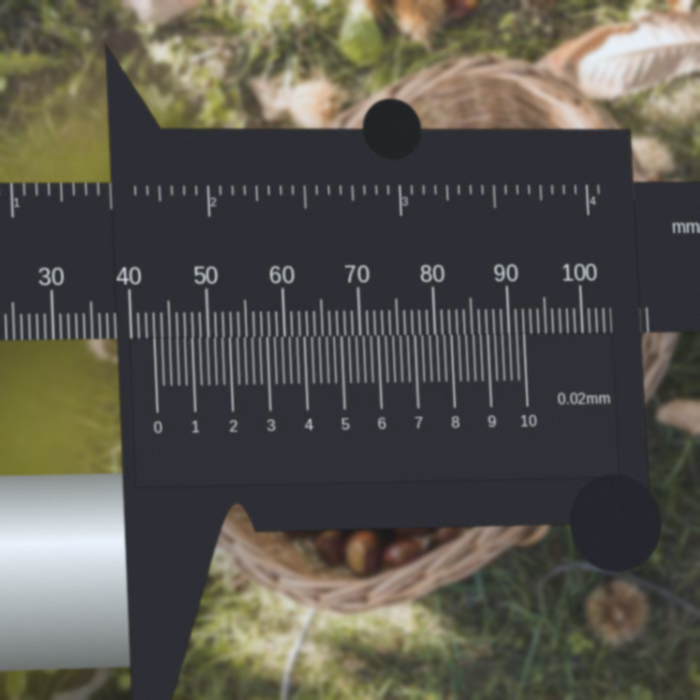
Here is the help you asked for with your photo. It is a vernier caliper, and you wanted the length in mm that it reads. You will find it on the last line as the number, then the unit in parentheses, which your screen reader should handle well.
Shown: 43.0 (mm)
